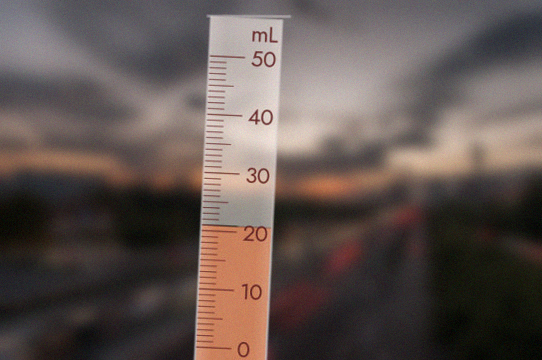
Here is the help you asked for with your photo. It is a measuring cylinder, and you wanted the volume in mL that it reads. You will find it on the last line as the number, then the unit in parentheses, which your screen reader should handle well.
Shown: 21 (mL)
